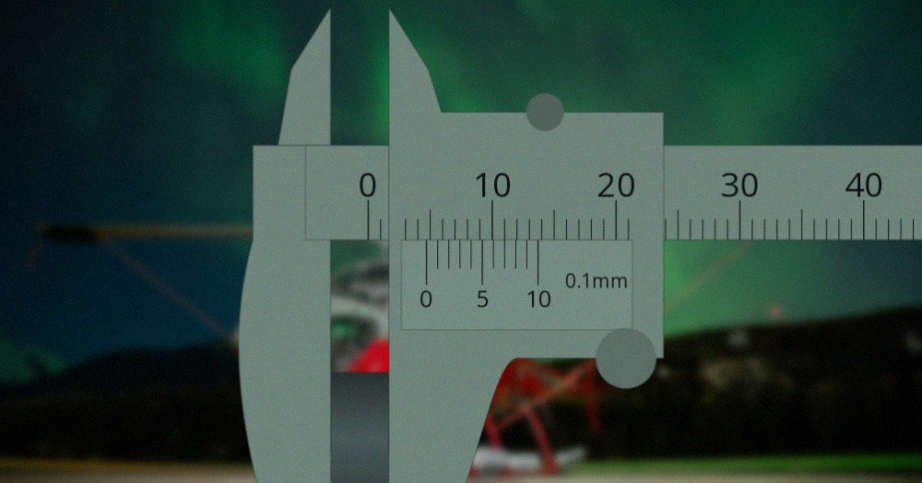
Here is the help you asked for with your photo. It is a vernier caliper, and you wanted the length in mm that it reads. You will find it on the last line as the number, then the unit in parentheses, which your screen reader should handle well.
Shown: 4.7 (mm)
